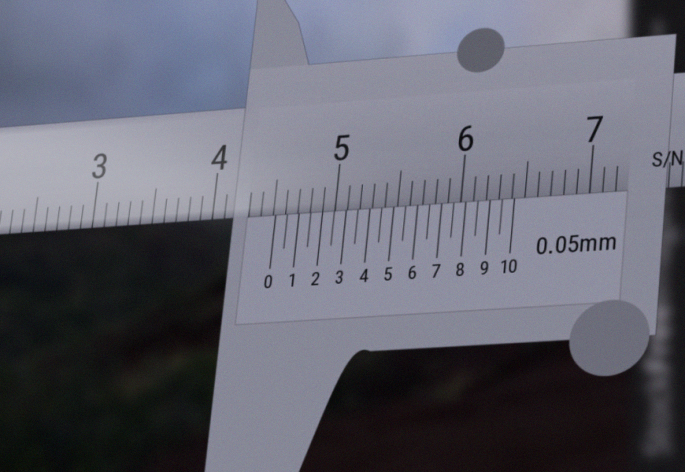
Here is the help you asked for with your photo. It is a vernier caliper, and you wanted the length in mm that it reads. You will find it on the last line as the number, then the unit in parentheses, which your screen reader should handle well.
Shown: 45.2 (mm)
